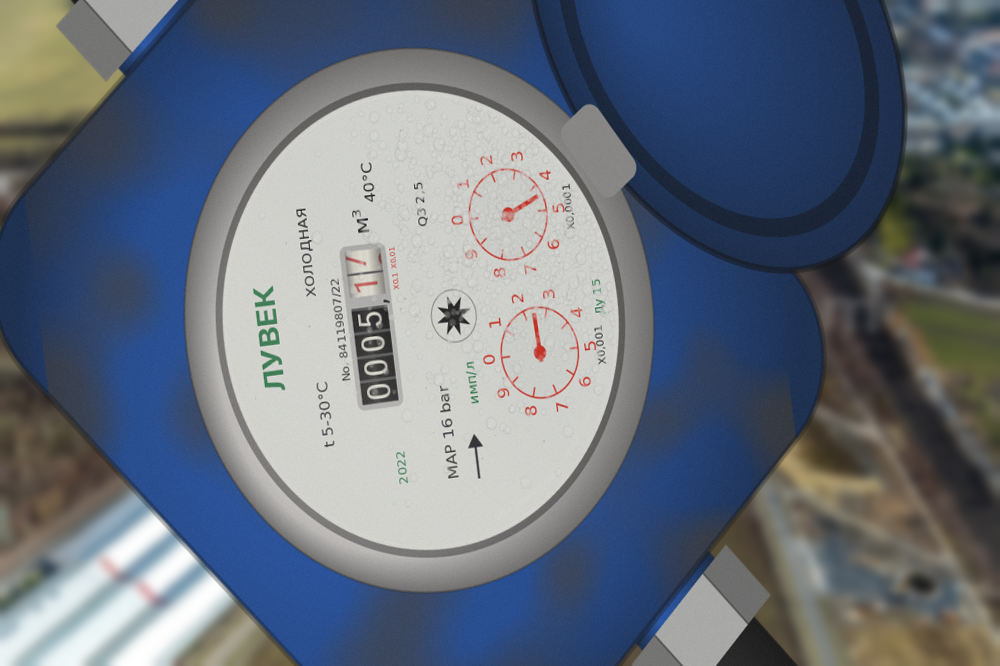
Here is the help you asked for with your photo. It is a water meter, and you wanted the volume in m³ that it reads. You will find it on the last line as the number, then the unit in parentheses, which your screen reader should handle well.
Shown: 5.1724 (m³)
